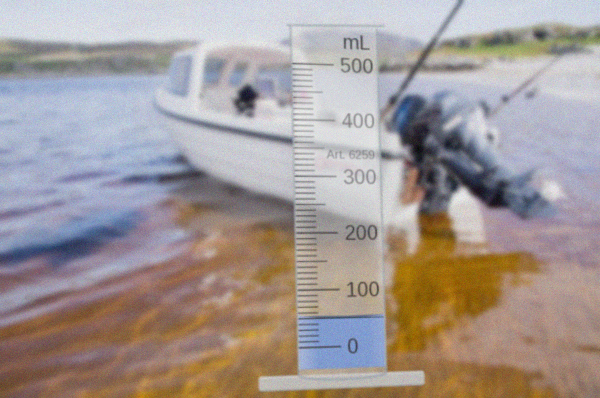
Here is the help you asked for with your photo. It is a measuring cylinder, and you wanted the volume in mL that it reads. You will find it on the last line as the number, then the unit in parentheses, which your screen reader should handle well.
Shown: 50 (mL)
